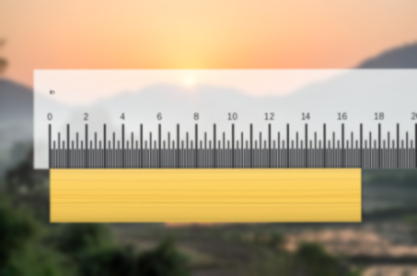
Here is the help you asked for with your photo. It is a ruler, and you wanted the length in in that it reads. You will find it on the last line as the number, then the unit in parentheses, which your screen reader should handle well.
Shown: 17 (in)
